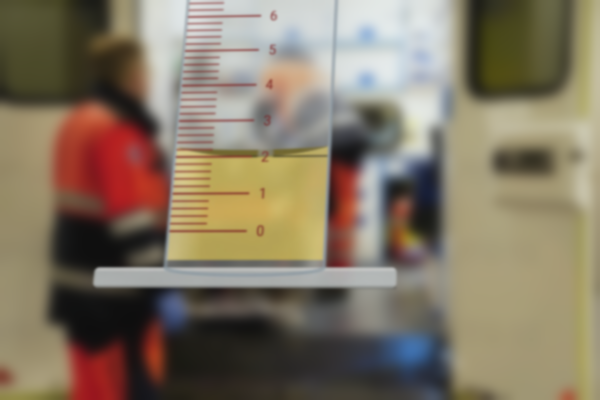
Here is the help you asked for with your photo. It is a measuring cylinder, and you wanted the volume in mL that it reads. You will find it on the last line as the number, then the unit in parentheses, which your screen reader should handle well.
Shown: 2 (mL)
